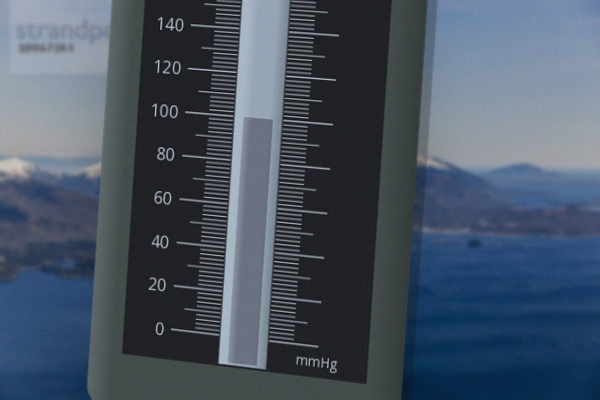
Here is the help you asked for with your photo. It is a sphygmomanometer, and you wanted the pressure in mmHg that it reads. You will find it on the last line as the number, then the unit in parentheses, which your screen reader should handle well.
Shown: 100 (mmHg)
